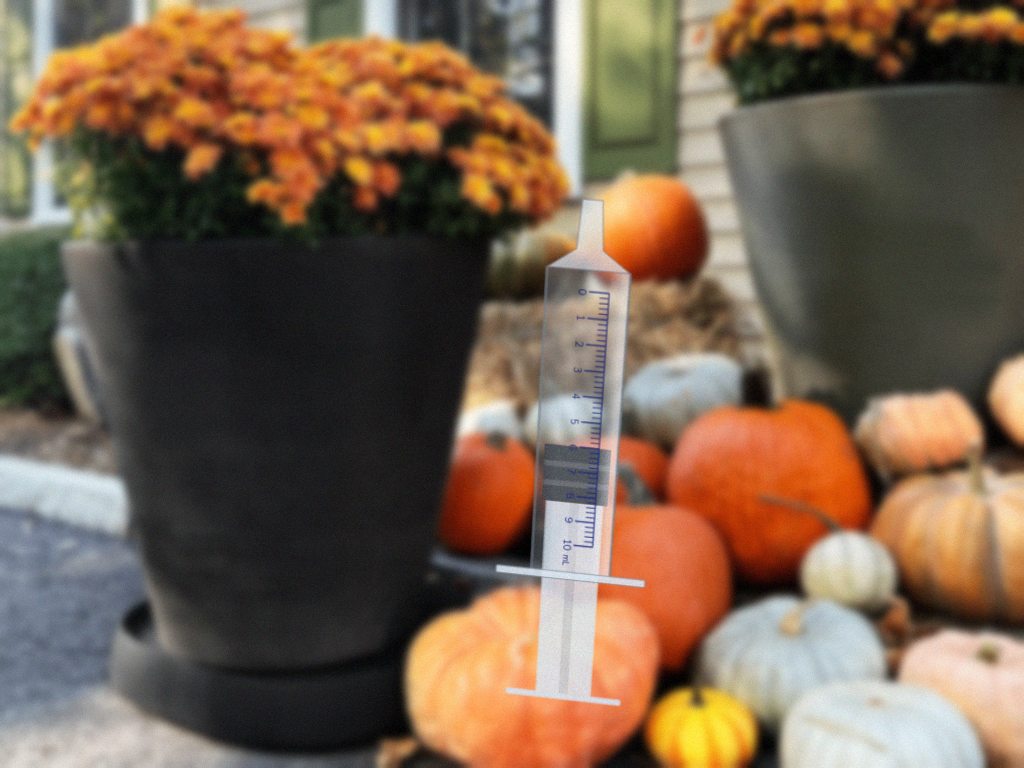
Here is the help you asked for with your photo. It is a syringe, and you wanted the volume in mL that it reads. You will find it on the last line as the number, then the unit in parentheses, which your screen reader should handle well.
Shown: 6 (mL)
